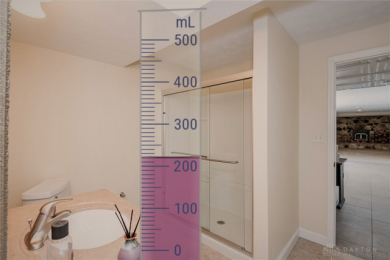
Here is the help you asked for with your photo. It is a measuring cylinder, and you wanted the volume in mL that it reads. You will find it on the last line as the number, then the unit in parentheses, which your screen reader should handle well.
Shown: 220 (mL)
